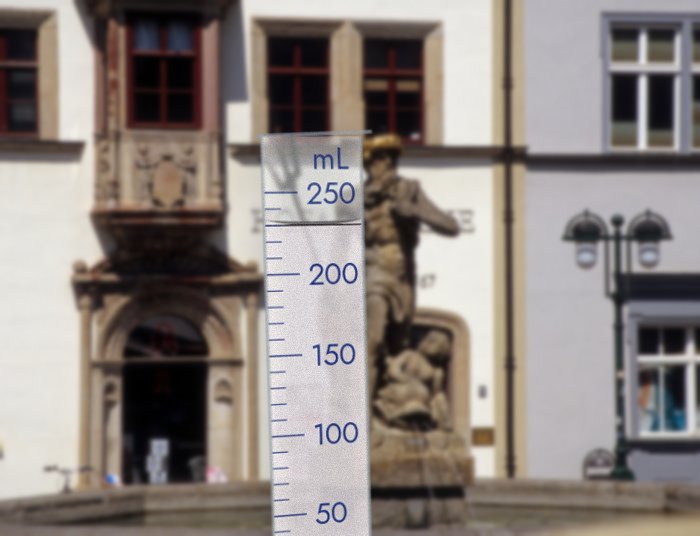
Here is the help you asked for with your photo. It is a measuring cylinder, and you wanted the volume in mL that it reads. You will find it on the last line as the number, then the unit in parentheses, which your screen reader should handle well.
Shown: 230 (mL)
